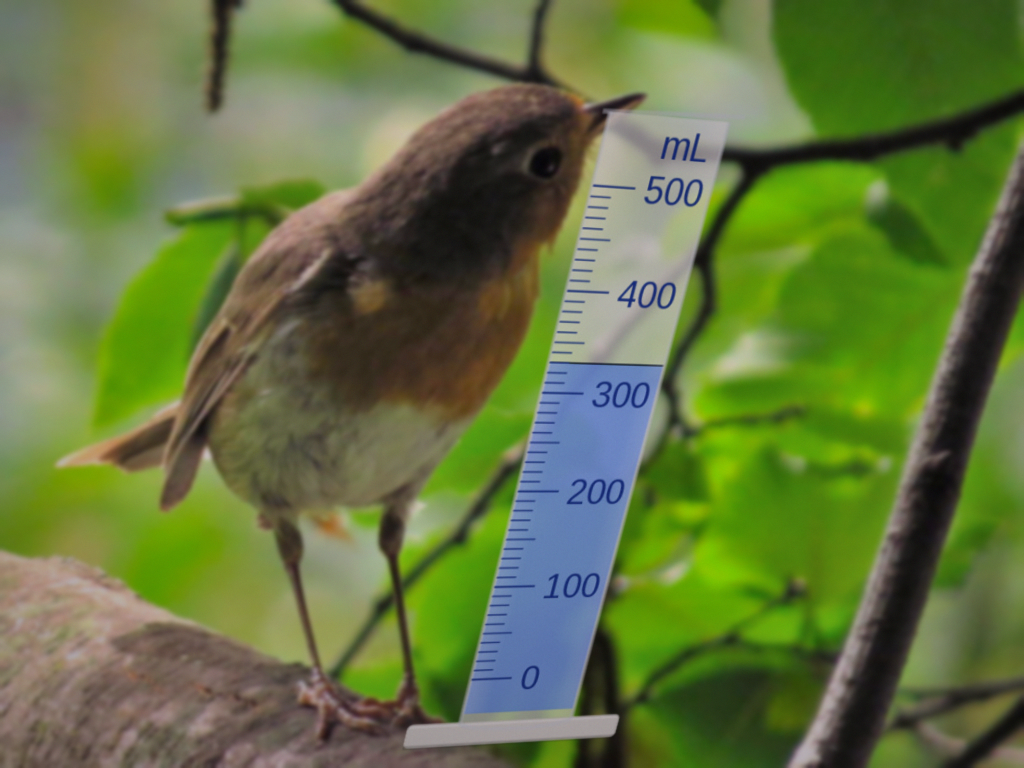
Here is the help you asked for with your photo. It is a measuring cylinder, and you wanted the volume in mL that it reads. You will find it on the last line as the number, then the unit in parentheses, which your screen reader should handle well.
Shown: 330 (mL)
